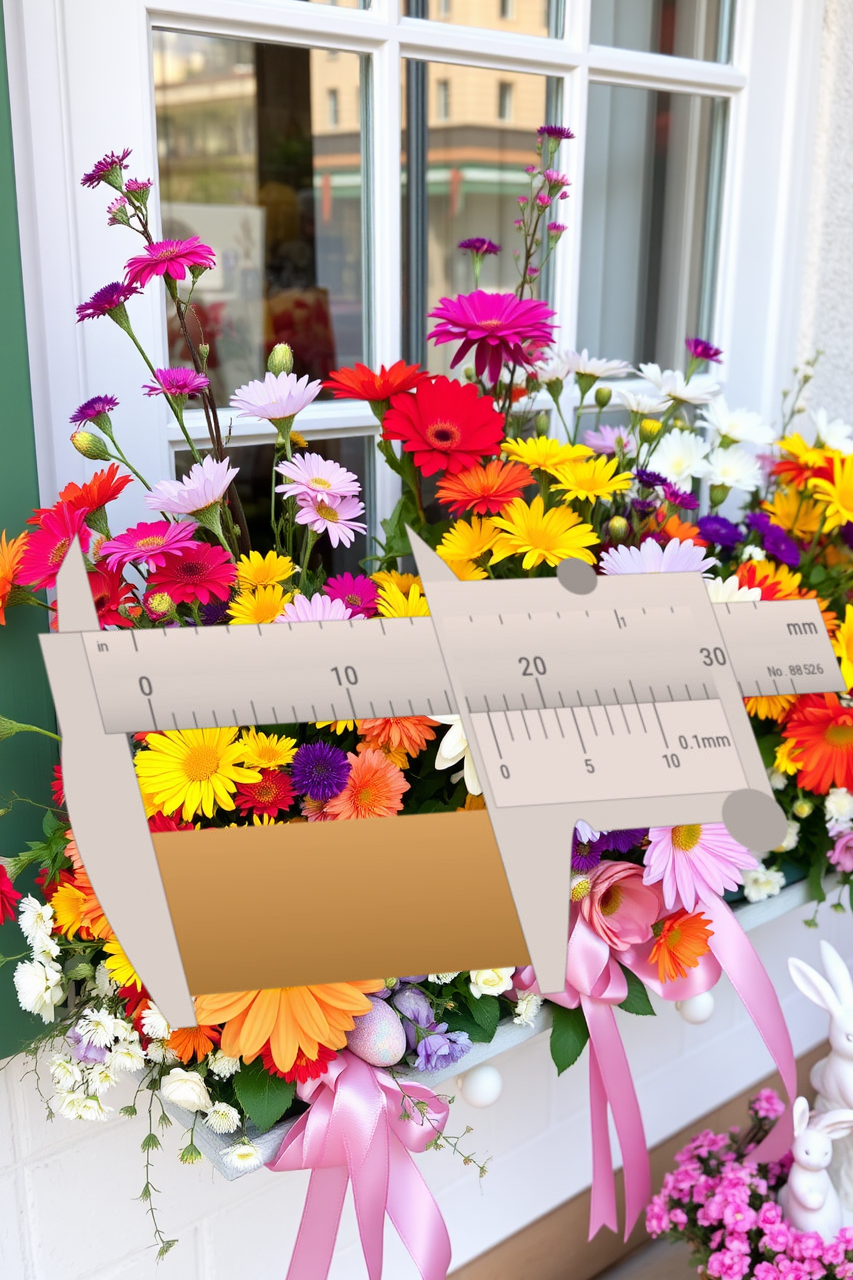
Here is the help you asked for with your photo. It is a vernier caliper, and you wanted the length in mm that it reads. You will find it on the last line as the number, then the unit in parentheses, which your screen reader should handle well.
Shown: 16.9 (mm)
